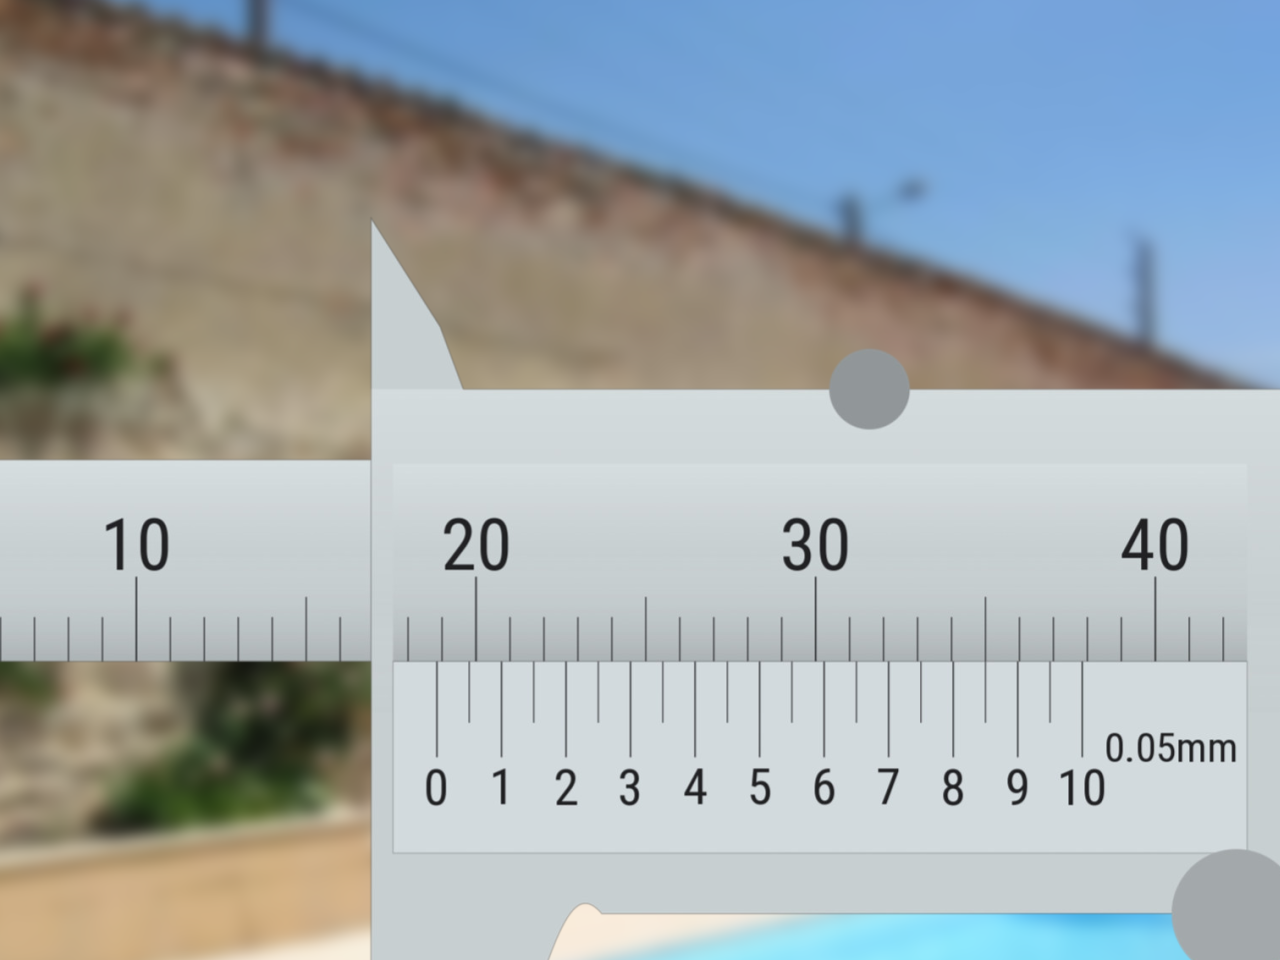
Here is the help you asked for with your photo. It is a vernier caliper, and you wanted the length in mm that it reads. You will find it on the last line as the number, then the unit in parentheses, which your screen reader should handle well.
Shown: 18.85 (mm)
